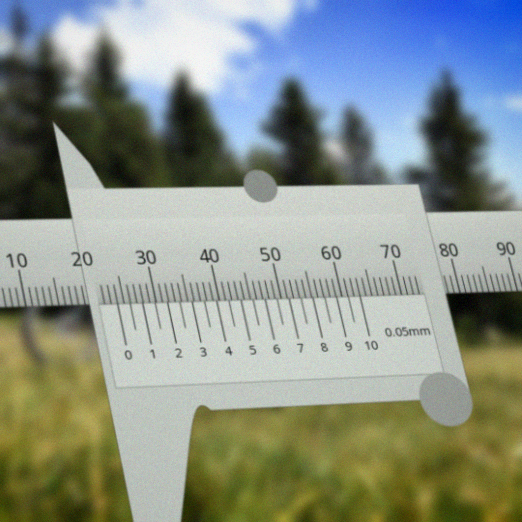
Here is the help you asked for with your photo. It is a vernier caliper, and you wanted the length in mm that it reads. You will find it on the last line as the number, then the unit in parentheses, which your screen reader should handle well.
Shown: 24.0 (mm)
